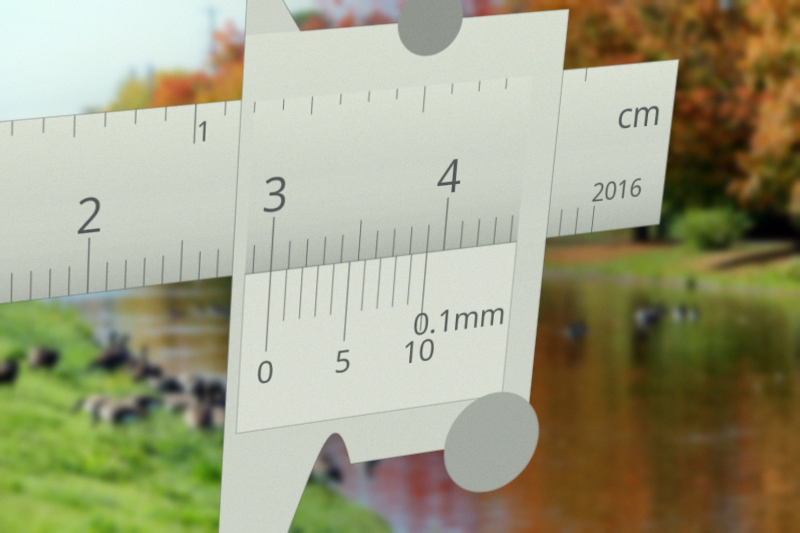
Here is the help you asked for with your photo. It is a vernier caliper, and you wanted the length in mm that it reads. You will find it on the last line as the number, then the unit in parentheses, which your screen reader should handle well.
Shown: 30.0 (mm)
